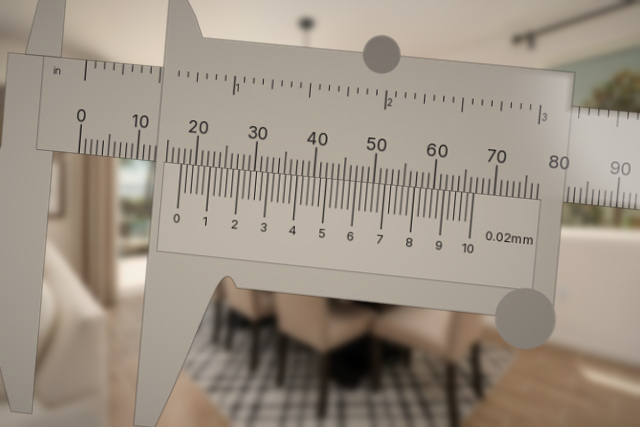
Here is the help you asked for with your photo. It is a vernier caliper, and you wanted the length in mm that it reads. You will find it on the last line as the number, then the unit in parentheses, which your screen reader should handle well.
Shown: 17.6 (mm)
